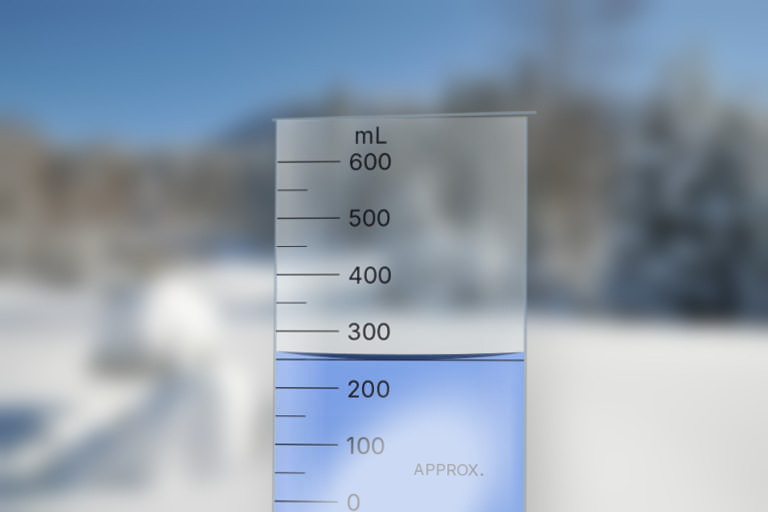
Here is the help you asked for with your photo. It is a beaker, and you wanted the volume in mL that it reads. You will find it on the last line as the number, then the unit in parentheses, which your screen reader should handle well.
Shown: 250 (mL)
